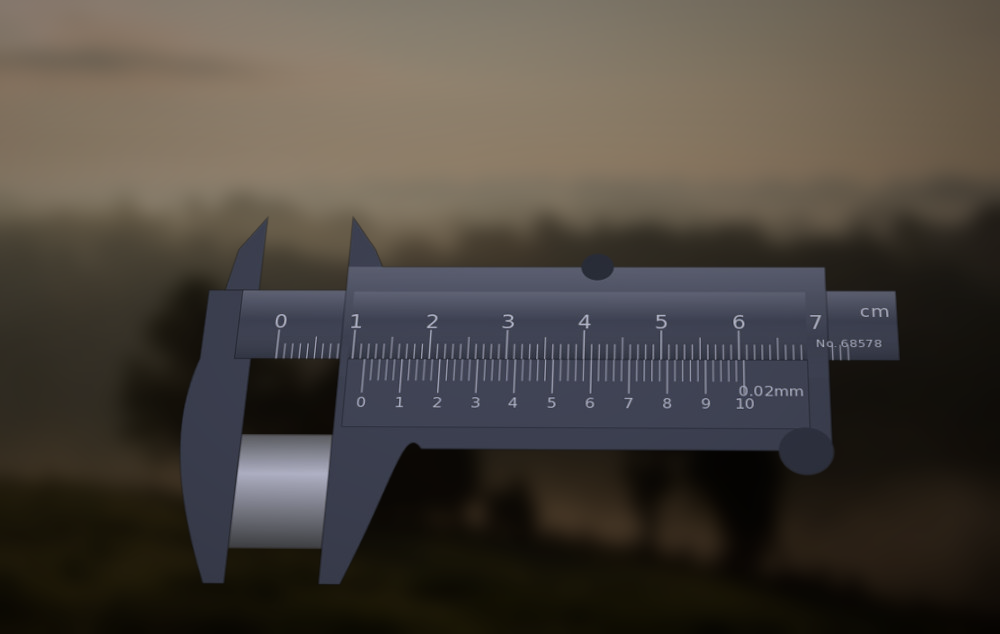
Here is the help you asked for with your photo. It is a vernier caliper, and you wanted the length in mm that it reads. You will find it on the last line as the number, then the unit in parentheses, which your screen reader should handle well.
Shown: 11.6 (mm)
